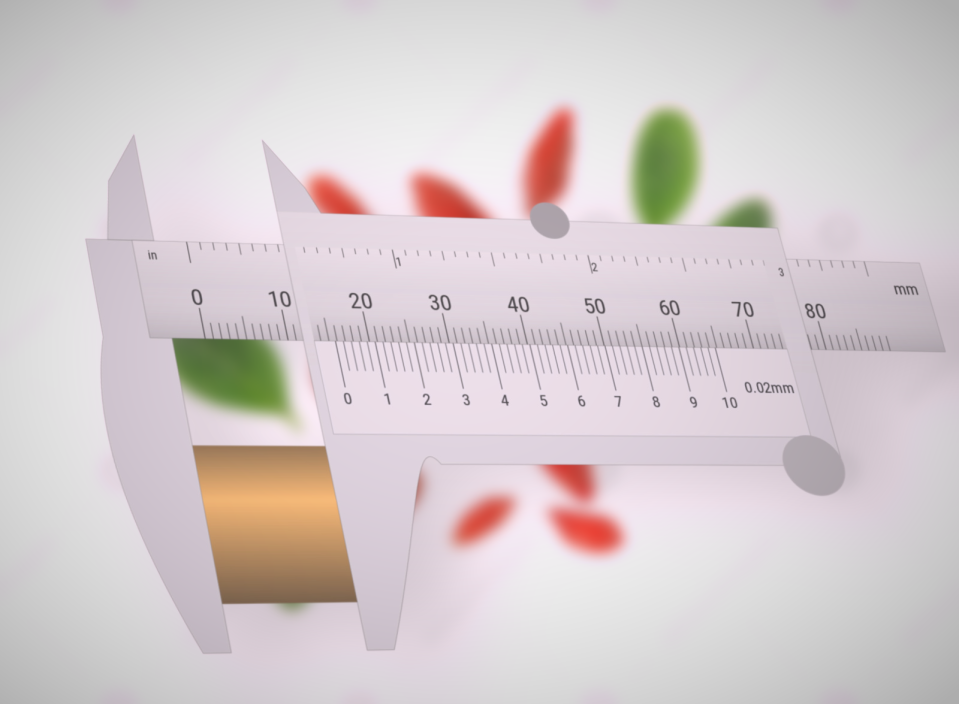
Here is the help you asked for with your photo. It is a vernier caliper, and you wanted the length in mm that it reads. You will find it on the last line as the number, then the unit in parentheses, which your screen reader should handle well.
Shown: 15.8 (mm)
